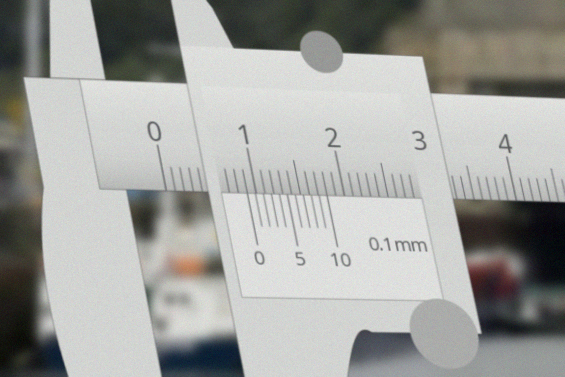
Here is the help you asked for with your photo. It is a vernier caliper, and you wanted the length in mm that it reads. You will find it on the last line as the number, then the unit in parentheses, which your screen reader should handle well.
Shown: 9.0 (mm)
